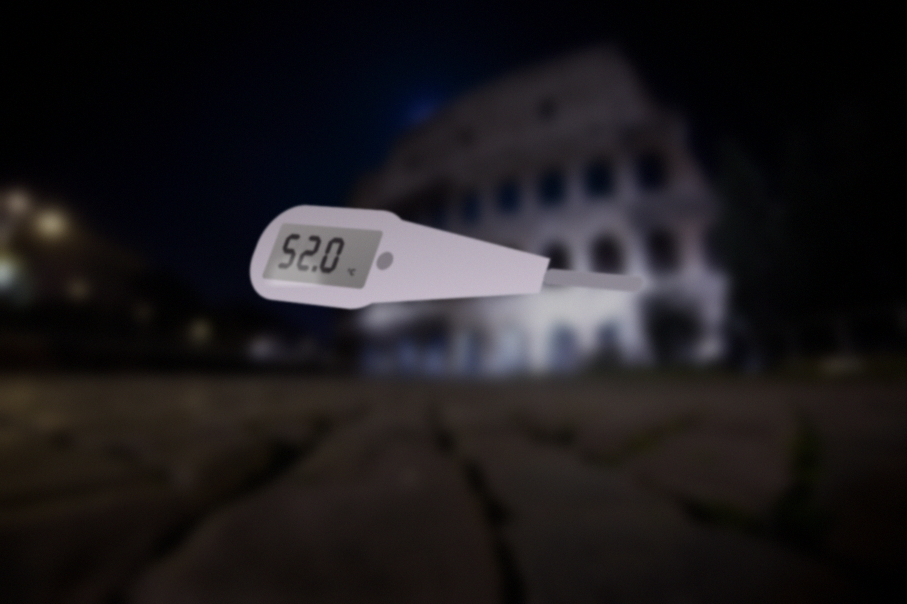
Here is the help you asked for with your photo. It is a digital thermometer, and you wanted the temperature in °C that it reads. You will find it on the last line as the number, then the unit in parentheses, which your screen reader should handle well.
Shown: 52.0 (°C)
